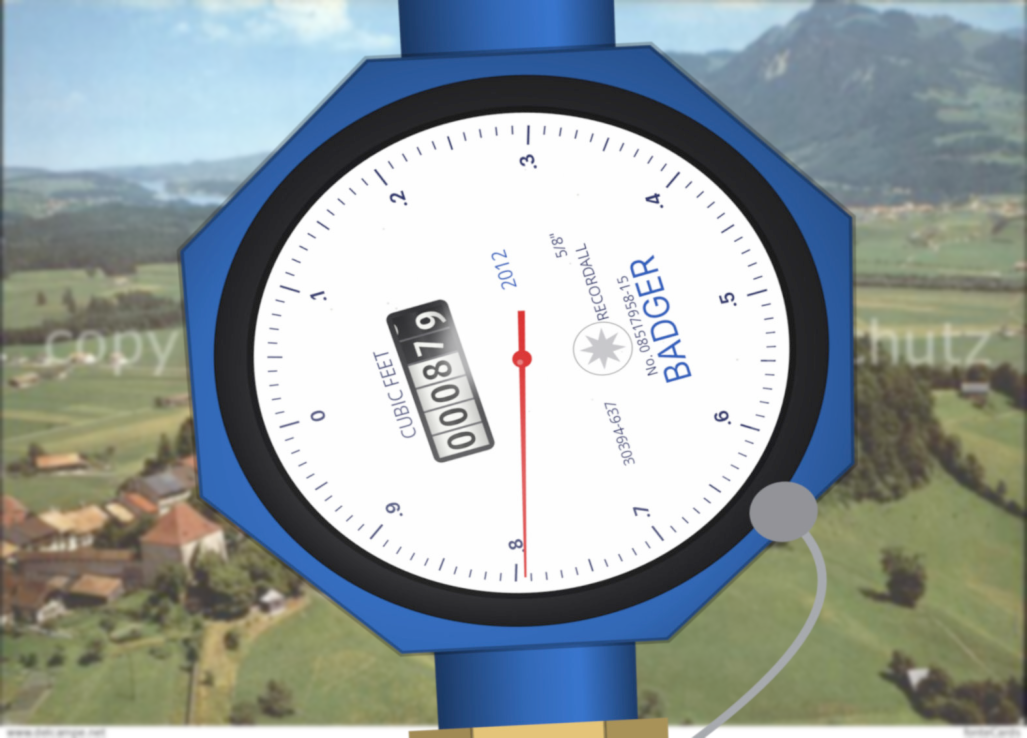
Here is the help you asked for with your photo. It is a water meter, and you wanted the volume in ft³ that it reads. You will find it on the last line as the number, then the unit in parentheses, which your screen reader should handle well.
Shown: 878.79 (ft³)
